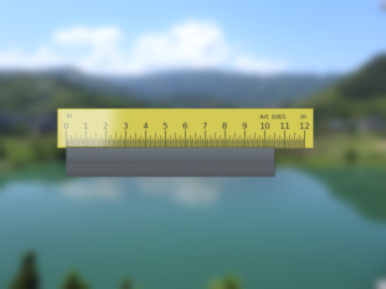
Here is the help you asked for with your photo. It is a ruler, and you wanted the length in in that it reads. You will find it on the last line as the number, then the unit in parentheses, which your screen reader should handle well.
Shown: 10.5 (in)
